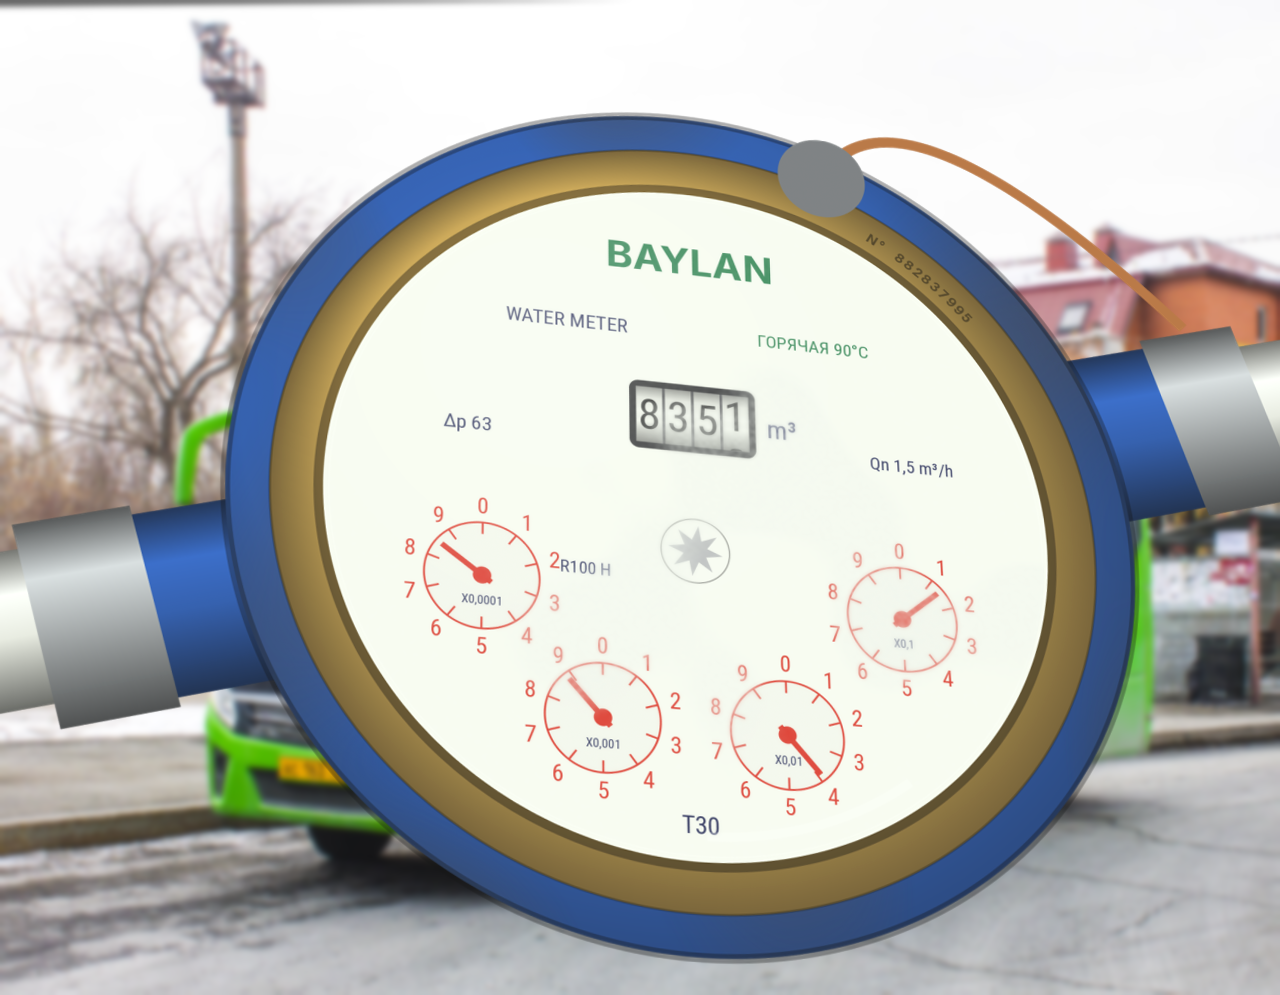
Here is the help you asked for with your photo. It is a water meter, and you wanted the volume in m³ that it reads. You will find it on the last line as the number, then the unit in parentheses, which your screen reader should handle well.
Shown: 8351.1388 (m³)
